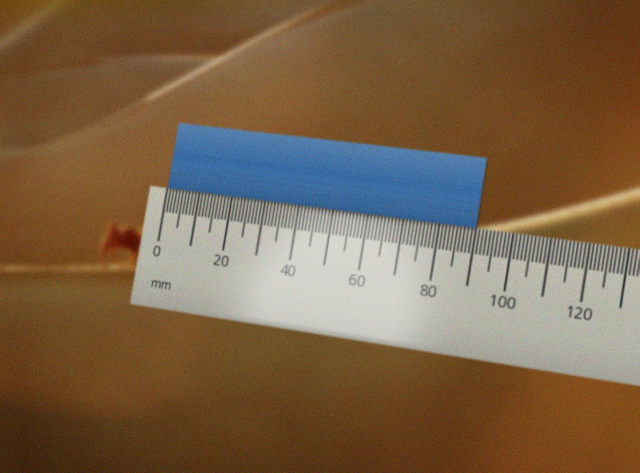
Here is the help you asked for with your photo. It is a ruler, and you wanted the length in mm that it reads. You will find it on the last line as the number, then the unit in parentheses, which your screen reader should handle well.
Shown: 90 (mm)
